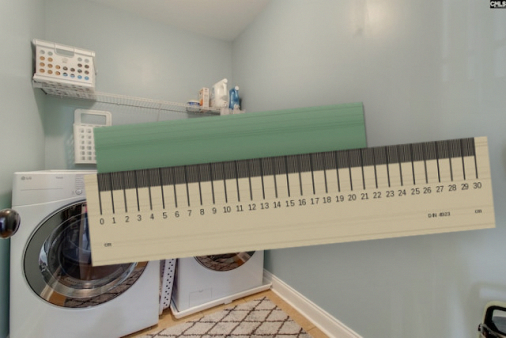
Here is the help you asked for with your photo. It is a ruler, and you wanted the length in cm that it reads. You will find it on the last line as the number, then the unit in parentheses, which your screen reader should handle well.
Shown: 21.5 (cm)
